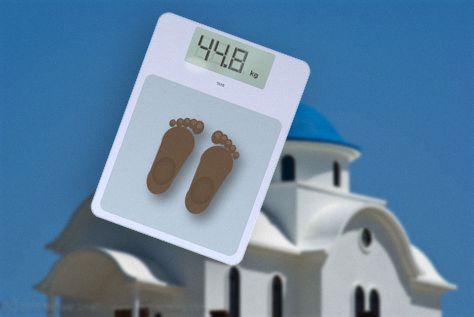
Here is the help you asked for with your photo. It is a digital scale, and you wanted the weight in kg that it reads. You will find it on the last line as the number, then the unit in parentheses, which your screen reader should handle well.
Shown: 44.8 (kg)
